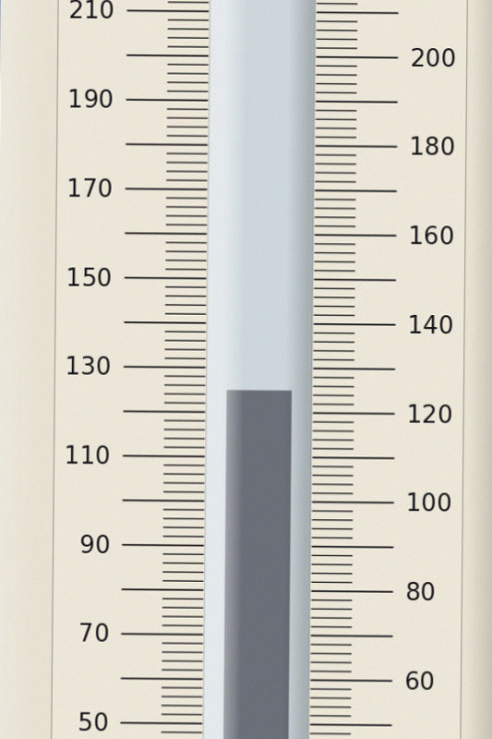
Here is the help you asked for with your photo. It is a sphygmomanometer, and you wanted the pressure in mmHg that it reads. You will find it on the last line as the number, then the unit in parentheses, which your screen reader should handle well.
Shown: 125 (mmHg)
